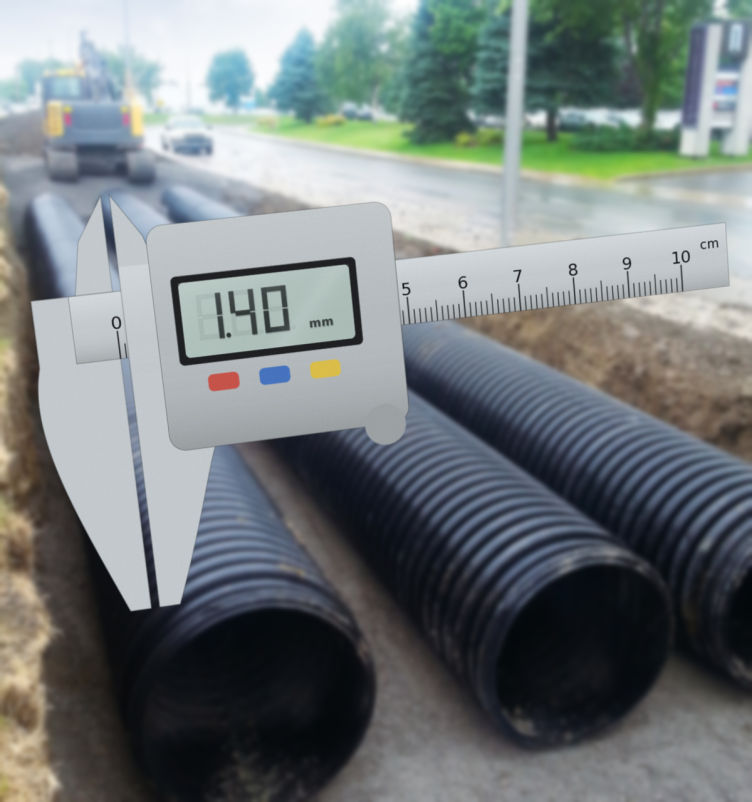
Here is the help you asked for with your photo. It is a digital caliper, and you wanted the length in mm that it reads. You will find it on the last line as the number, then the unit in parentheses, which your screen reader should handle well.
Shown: 1.40 (mm)
